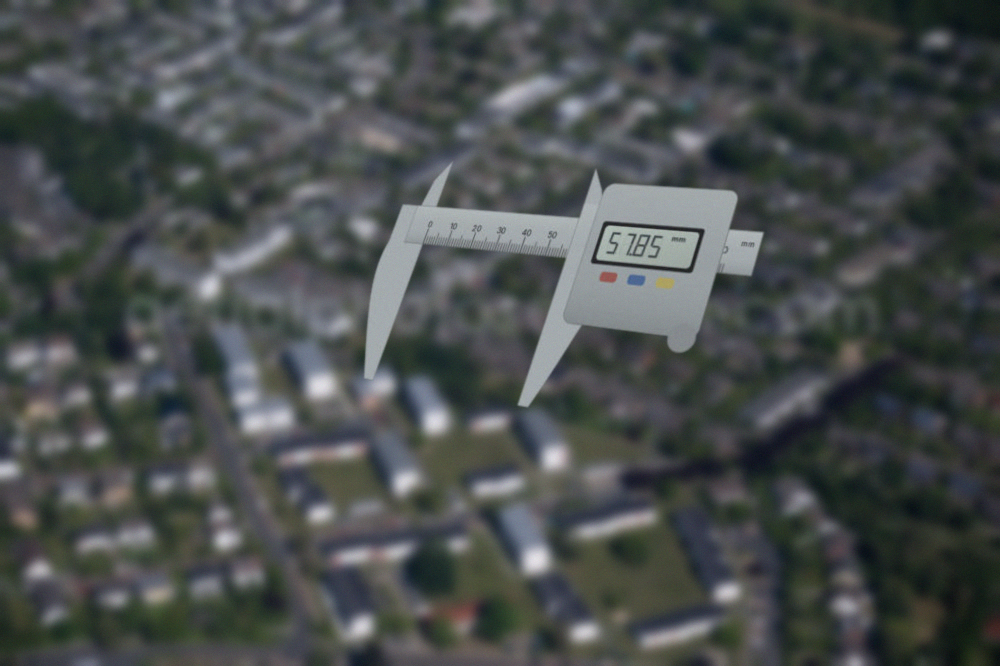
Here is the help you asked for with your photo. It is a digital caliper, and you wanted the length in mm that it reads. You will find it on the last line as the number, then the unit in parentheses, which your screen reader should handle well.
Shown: 57.85 (mm)
